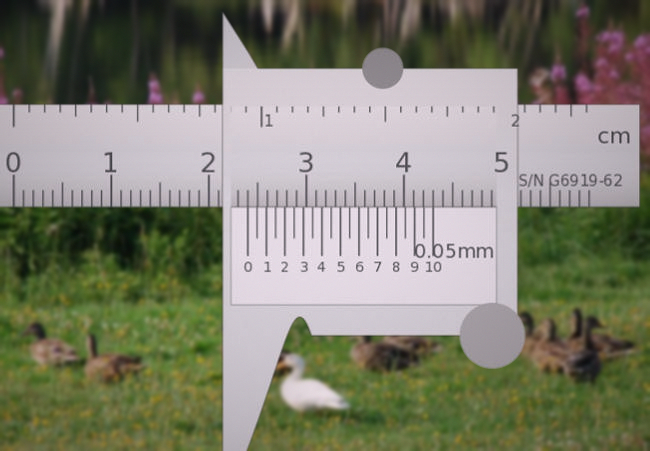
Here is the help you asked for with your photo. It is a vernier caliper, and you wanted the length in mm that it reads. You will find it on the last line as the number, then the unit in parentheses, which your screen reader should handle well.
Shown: 24.0 (mm)
